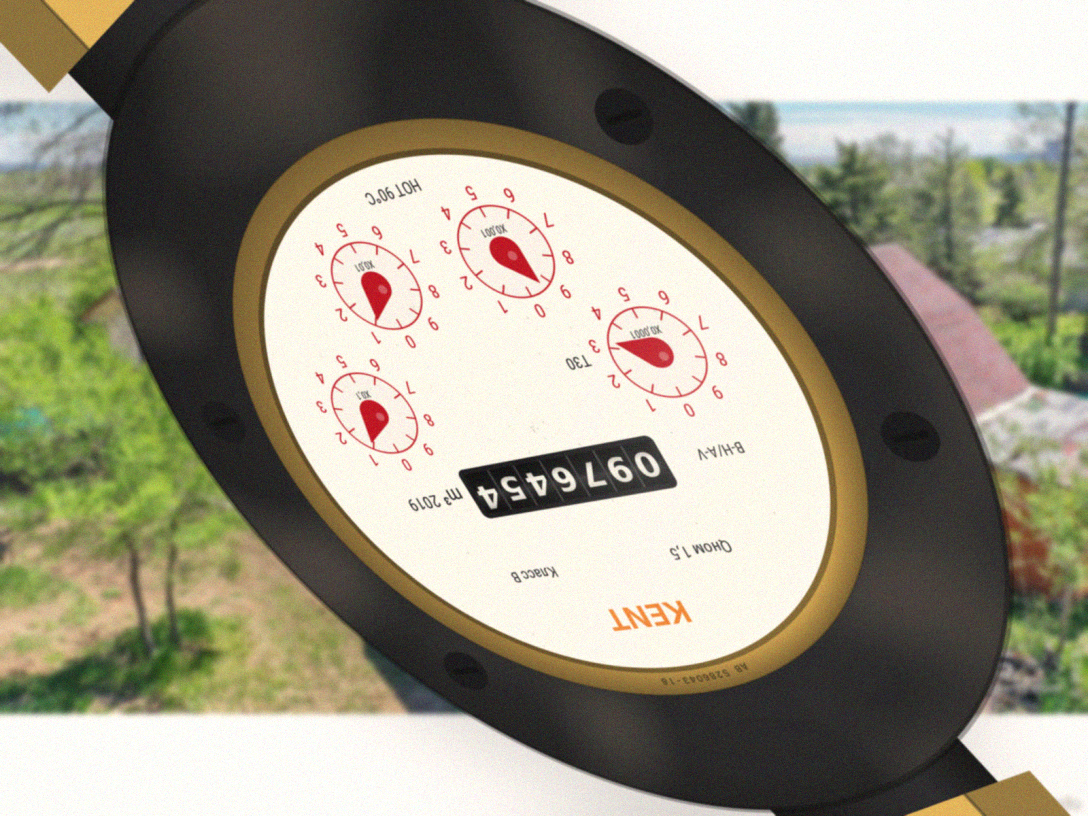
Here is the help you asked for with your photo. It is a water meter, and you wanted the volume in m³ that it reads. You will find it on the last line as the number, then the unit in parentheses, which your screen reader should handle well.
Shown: 976454.1093 (m³)
